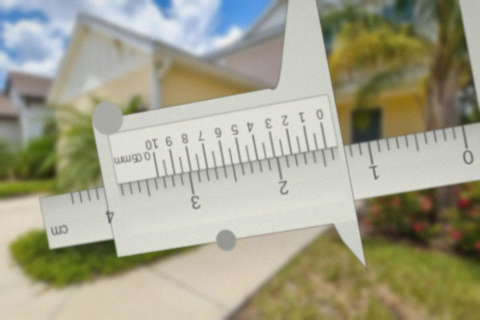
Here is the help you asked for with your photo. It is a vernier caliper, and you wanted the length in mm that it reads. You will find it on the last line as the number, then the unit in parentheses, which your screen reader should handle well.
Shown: 14.6 (mm)
